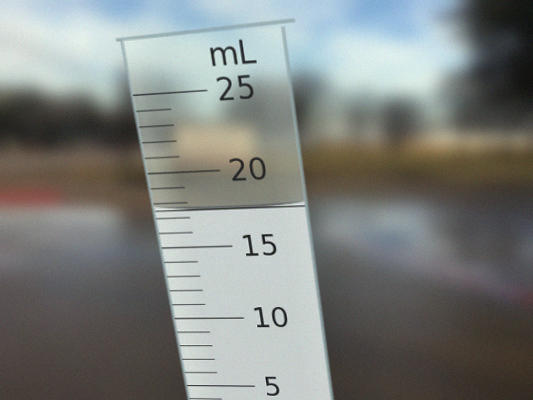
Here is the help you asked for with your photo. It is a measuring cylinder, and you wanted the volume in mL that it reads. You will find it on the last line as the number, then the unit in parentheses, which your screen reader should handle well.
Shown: 17.5 (mL)
